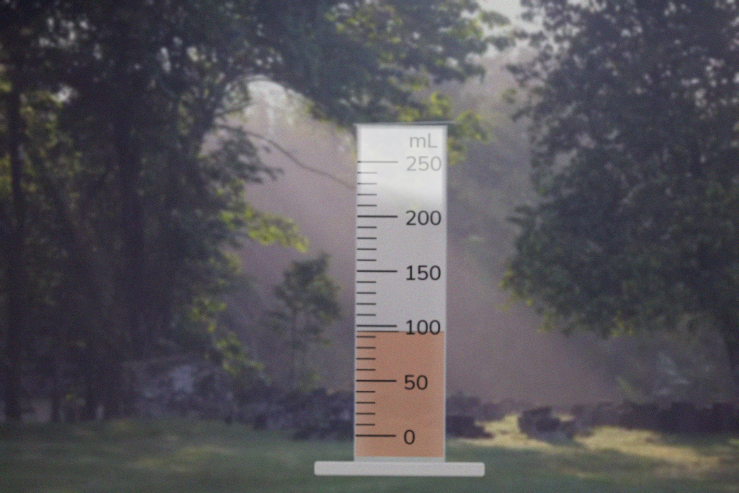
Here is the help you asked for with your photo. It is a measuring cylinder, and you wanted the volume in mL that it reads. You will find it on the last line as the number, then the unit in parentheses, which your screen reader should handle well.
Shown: 95 (mL)
